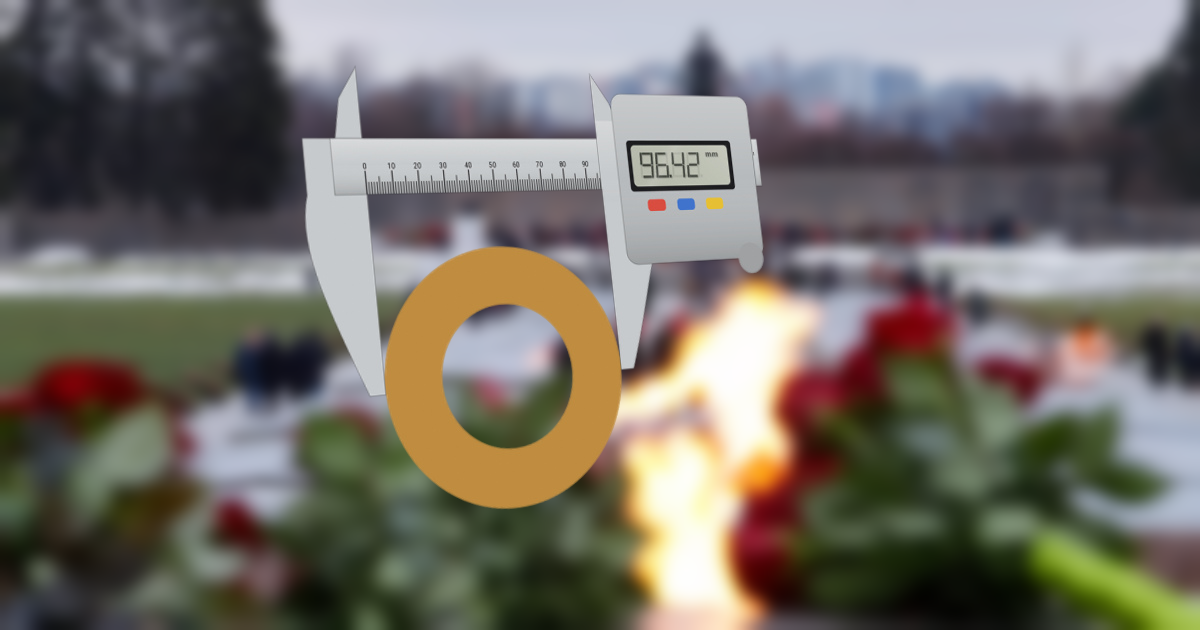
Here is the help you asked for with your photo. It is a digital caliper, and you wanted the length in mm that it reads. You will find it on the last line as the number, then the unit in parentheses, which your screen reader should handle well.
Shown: 96.42 (mm)
